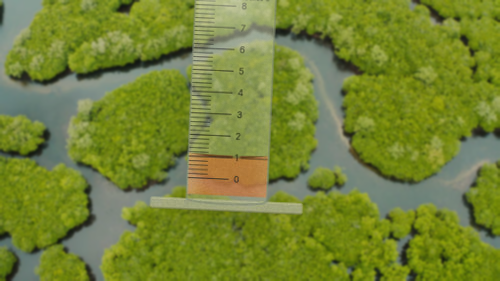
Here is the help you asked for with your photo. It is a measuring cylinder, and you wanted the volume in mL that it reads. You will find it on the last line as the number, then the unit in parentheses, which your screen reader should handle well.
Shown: 1 (mL)
